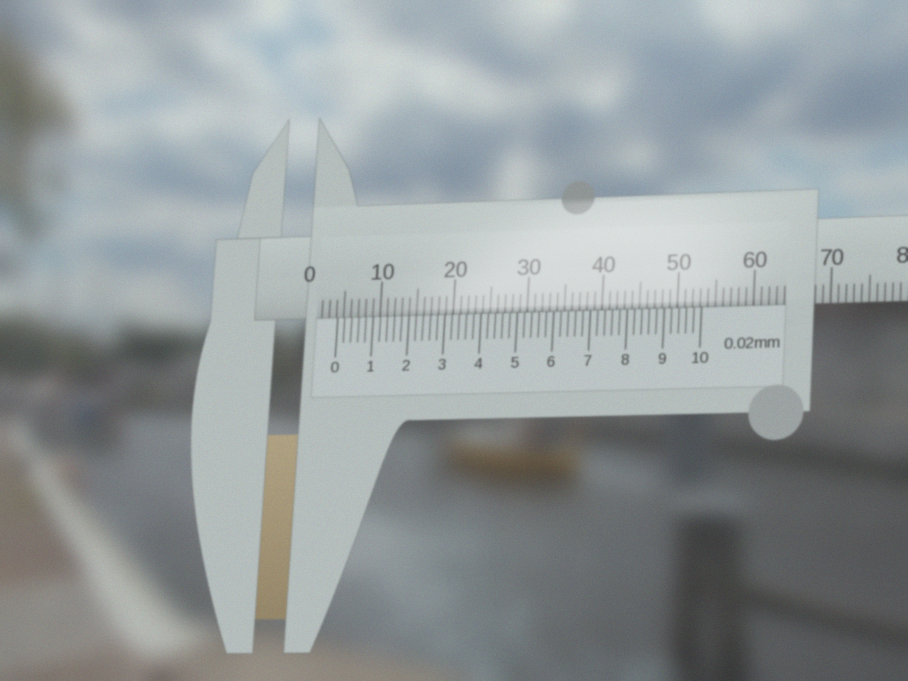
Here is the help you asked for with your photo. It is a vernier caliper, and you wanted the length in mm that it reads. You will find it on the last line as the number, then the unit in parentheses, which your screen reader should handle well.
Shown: 4.2 (mm)
